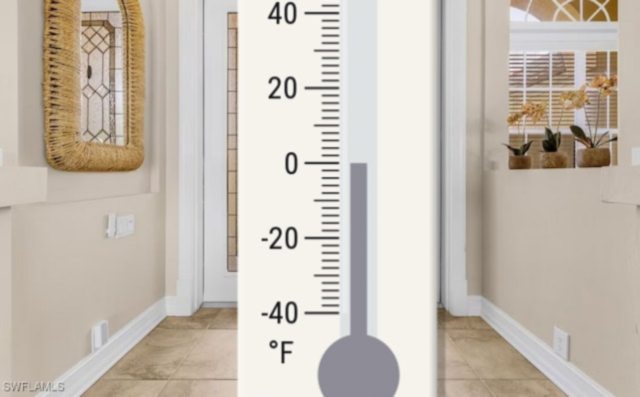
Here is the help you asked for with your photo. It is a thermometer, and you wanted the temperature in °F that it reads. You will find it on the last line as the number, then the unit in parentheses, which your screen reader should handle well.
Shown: 0 (°F)
